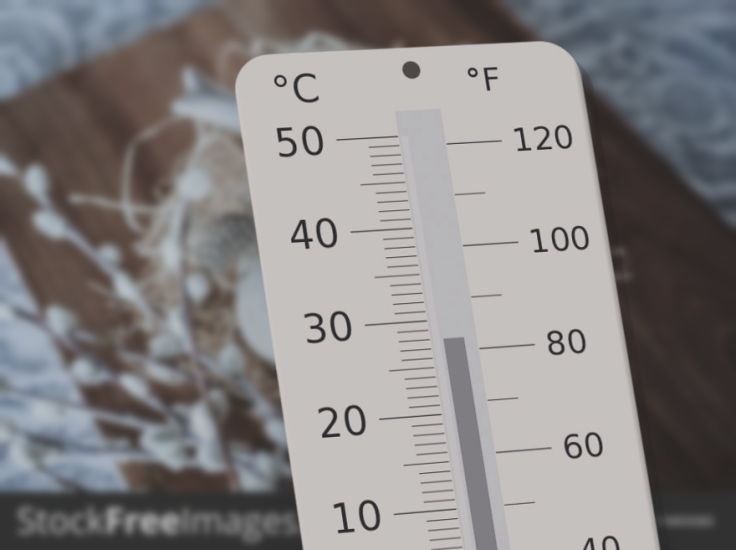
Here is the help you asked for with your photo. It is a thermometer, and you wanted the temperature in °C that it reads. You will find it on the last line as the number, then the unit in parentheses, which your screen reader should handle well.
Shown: 28 (°C)
